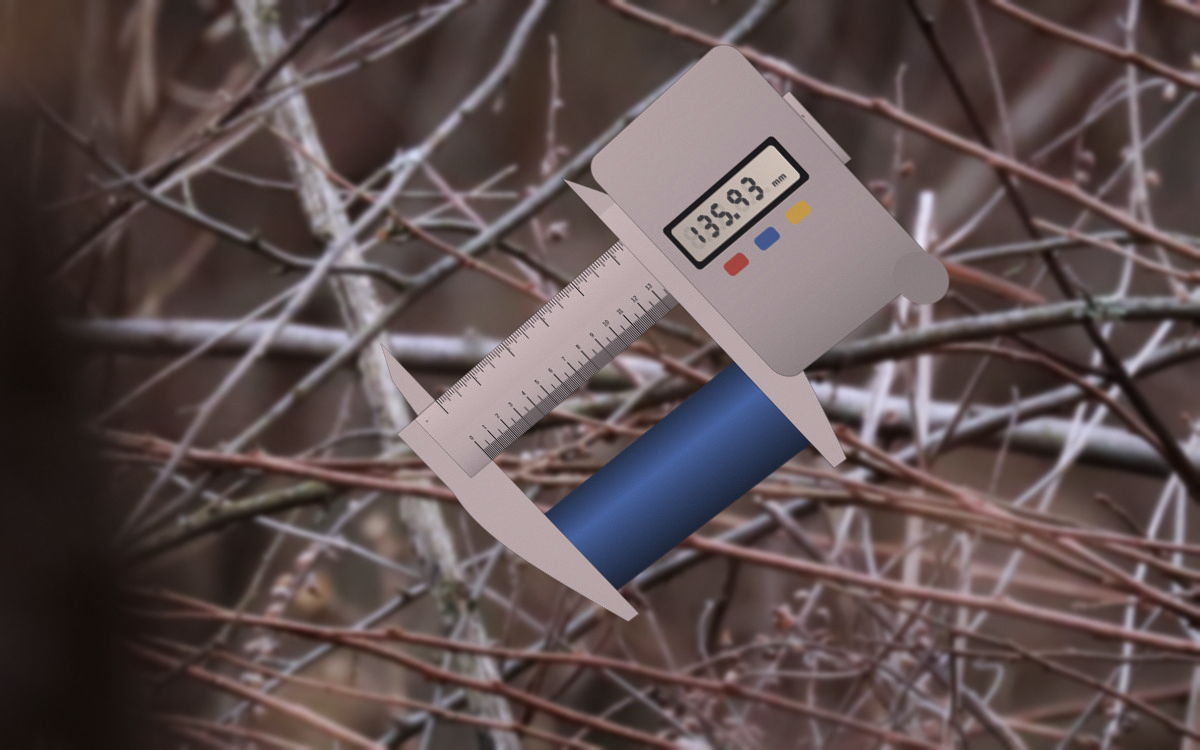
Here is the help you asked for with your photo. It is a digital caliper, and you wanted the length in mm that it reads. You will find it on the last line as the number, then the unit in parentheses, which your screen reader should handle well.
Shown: 135.93 (mm)
